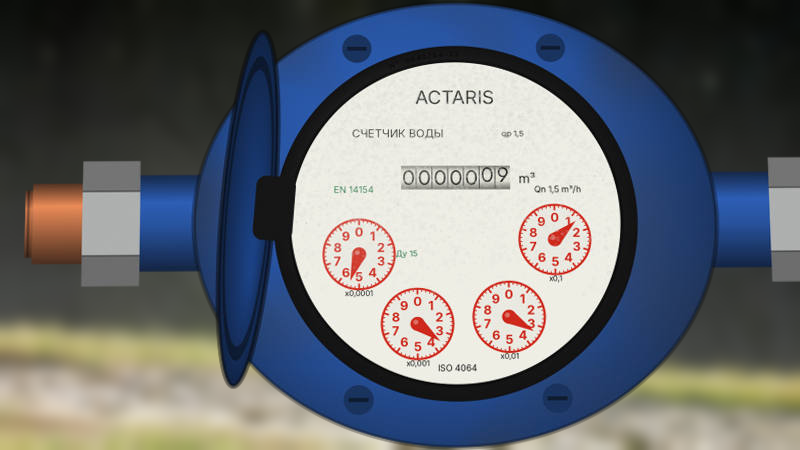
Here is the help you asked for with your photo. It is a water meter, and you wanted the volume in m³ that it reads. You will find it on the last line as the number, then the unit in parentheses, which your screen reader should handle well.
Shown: 9.1335 (m³)
